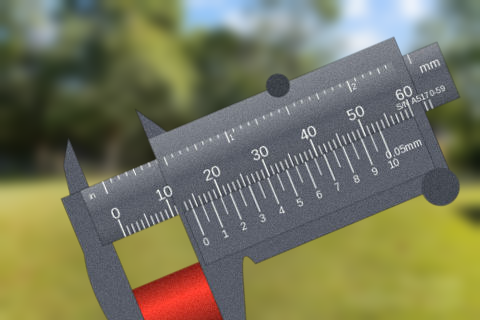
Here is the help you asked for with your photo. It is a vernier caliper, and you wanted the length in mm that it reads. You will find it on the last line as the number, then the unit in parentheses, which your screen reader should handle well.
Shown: 14.0 (mm)
